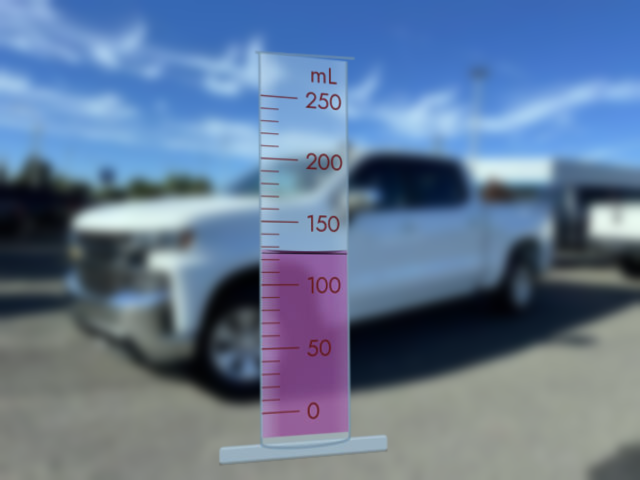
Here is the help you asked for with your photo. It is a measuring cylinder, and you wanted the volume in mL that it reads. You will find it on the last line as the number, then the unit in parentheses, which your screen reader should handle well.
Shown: 125 (mL)
